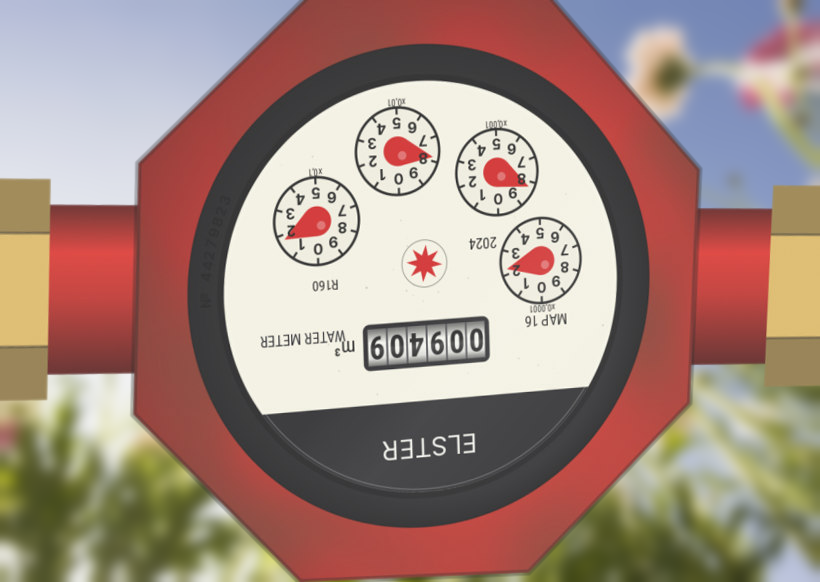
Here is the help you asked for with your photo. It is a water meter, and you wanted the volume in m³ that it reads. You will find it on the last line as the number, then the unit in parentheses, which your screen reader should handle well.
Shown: 9409.1782 (m³)
